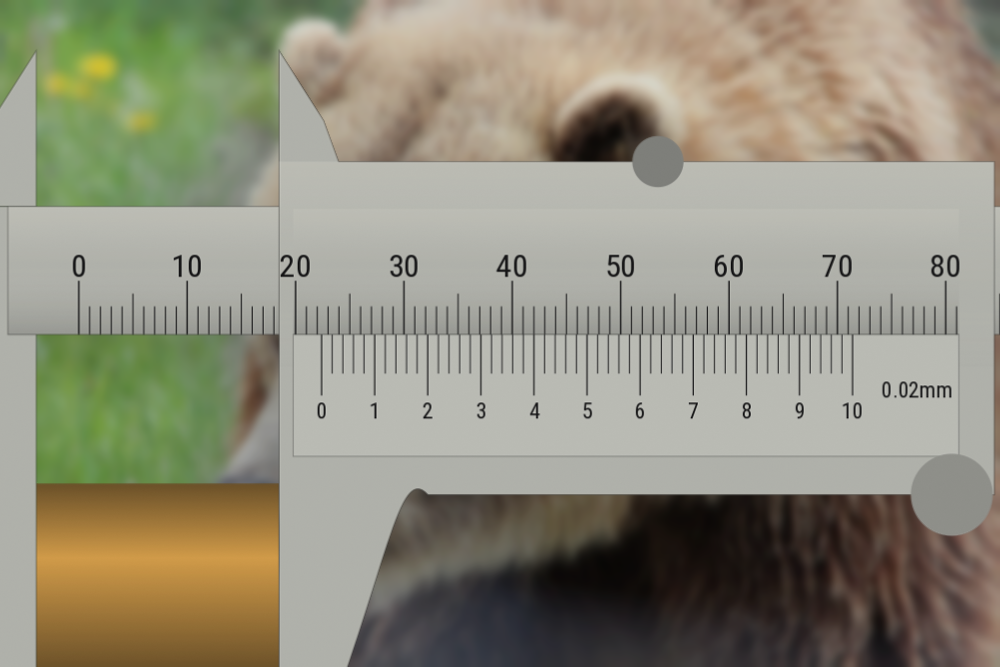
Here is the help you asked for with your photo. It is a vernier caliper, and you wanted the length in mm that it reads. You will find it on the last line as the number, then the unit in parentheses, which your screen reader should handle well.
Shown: 22.4 (mm)
